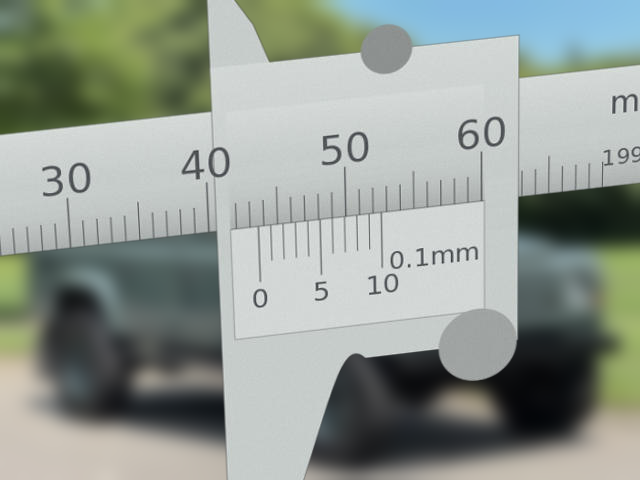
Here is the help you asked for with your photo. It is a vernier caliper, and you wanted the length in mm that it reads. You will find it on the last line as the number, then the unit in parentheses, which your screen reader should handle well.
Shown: 43.6 (mm)
